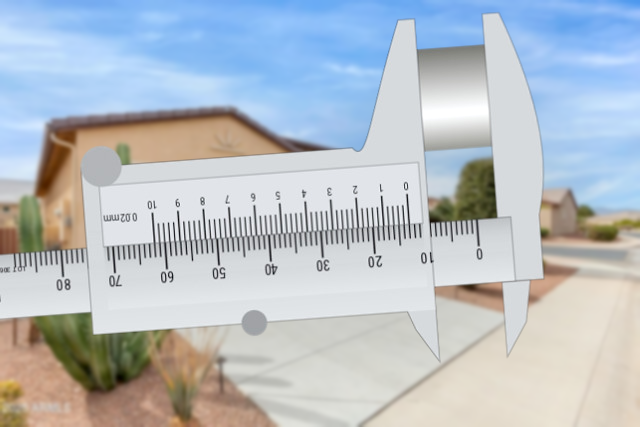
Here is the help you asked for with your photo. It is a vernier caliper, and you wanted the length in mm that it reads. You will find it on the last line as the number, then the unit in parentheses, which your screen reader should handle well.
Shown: 13.0 (mm)
